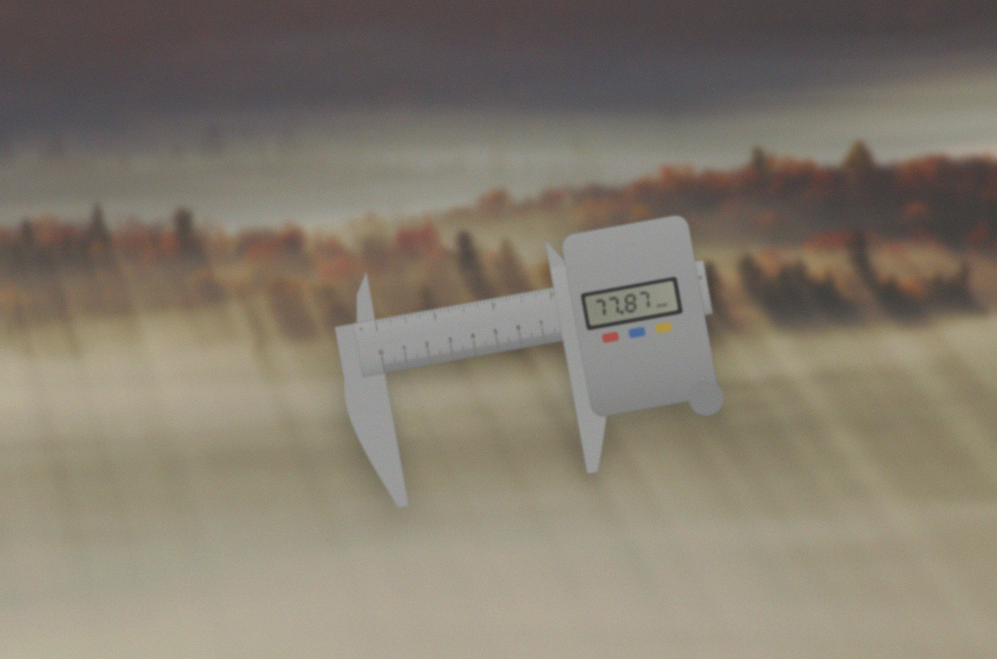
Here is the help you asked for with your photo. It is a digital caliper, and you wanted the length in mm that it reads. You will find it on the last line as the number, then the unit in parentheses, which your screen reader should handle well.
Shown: 77.87 (mm)
